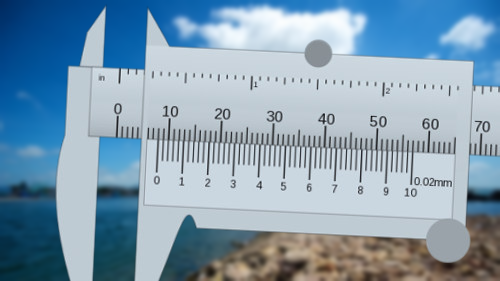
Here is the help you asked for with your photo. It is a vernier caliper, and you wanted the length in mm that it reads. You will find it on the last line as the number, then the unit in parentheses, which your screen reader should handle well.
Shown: 8.0 (mm)
